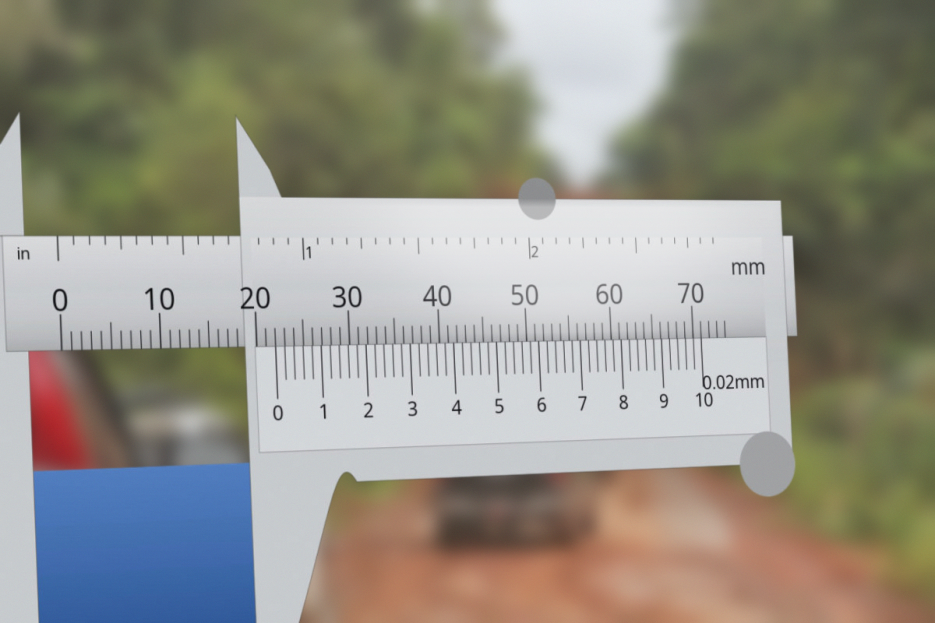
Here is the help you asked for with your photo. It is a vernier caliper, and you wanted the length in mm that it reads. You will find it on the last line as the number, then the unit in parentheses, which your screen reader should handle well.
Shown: 22.0 (mm)
